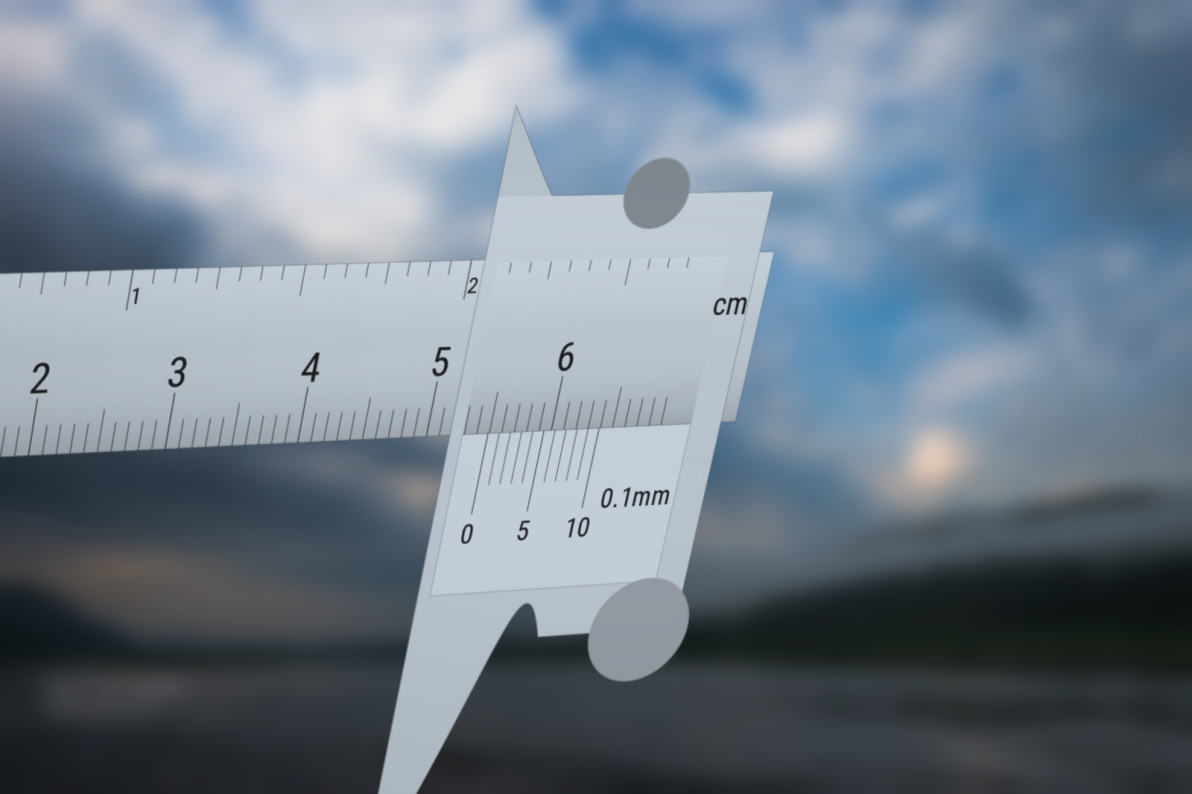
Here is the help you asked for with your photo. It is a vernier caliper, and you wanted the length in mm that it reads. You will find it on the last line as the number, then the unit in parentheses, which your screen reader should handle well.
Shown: 54.9 (mm)
